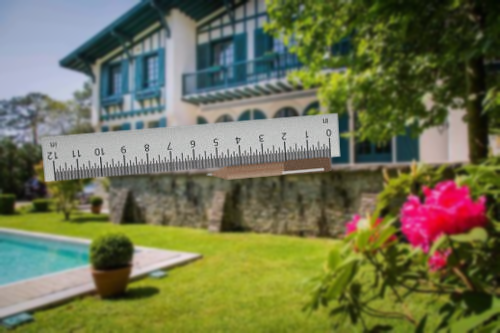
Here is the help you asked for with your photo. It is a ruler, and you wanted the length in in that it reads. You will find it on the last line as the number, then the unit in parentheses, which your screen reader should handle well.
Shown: 5.5 (in)
